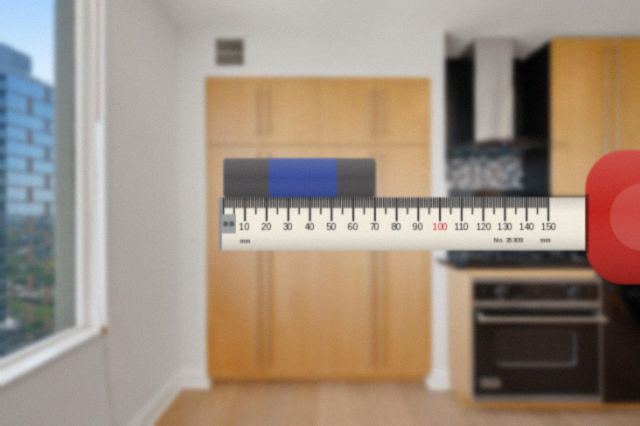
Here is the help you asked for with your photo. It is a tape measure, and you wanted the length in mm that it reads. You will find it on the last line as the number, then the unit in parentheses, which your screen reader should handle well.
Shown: 70 (mm)
